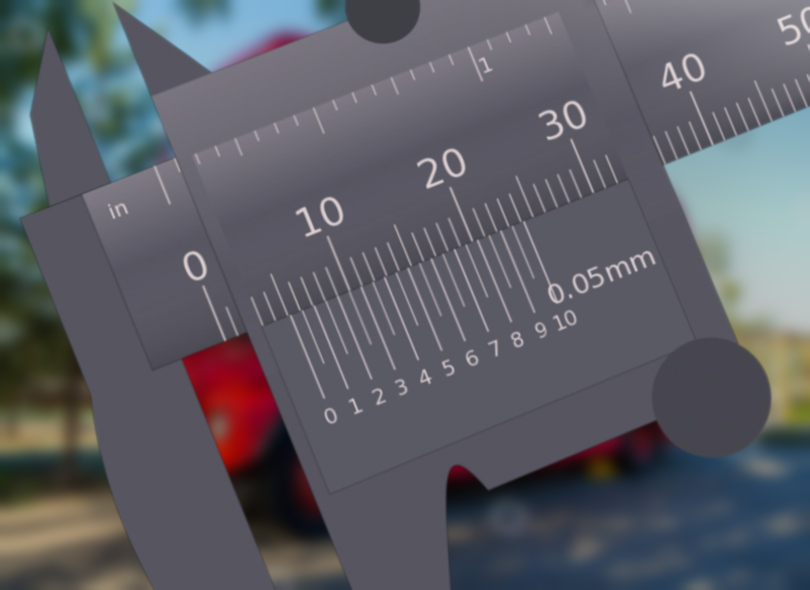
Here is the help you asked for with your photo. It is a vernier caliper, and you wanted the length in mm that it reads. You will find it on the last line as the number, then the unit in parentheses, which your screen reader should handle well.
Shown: 5.2 (mm)
